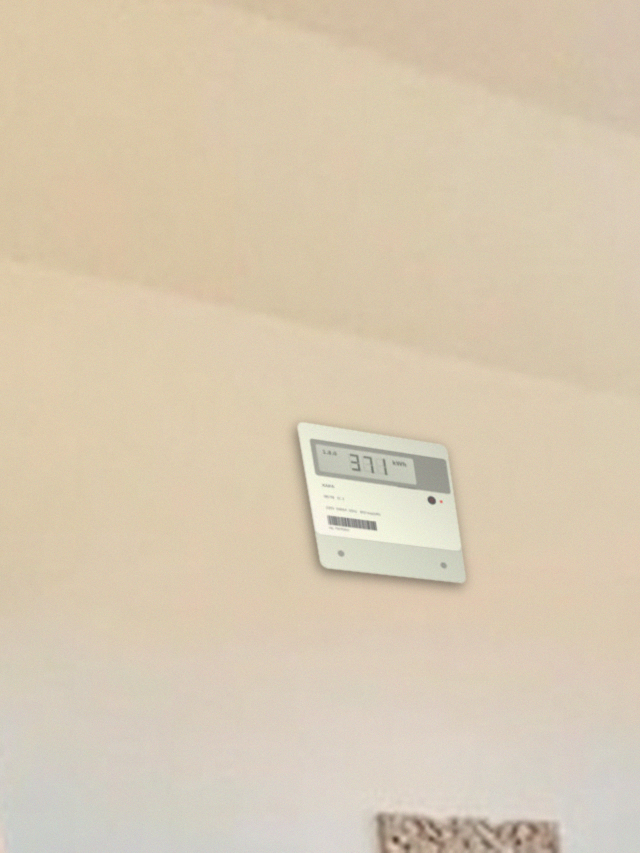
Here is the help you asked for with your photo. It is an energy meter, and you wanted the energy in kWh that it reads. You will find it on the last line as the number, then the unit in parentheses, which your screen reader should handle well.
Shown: 371 (kWh)
